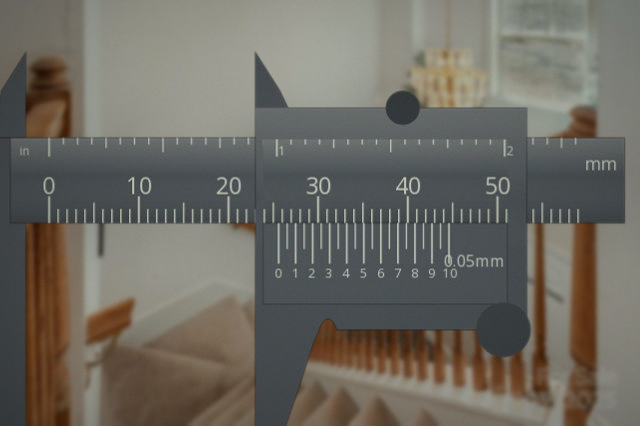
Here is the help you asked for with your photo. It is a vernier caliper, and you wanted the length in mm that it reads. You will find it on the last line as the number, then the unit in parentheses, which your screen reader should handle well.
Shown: 25.6 (mm)
